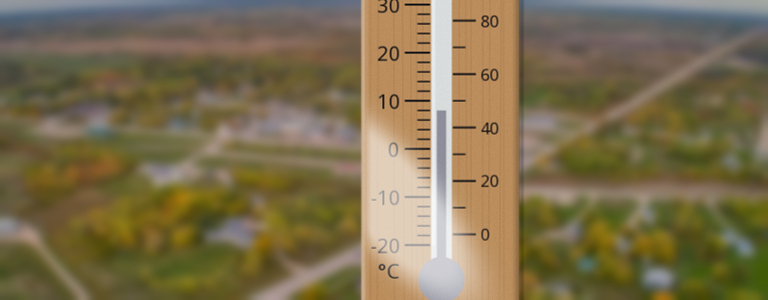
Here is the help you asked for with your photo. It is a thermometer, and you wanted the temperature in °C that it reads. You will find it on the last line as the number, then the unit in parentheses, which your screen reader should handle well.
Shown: 8 (°C)
